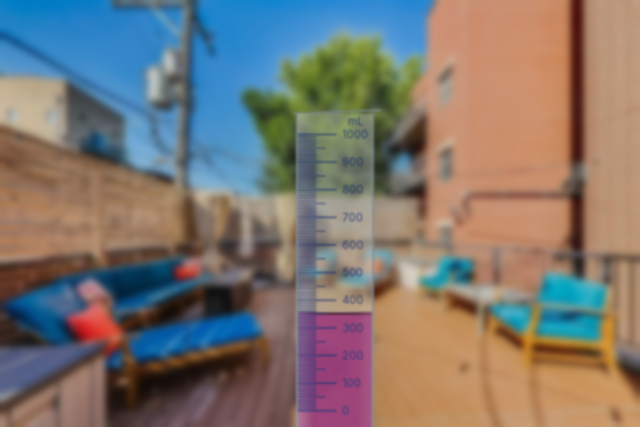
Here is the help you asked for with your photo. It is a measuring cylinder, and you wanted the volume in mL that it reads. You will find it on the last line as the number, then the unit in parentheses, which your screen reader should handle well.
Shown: 350 (mL)
